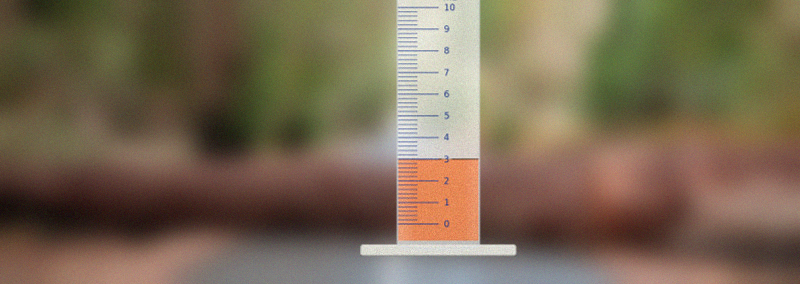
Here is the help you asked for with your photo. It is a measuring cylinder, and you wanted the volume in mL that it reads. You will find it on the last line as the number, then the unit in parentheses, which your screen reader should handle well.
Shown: 3 (mL)
